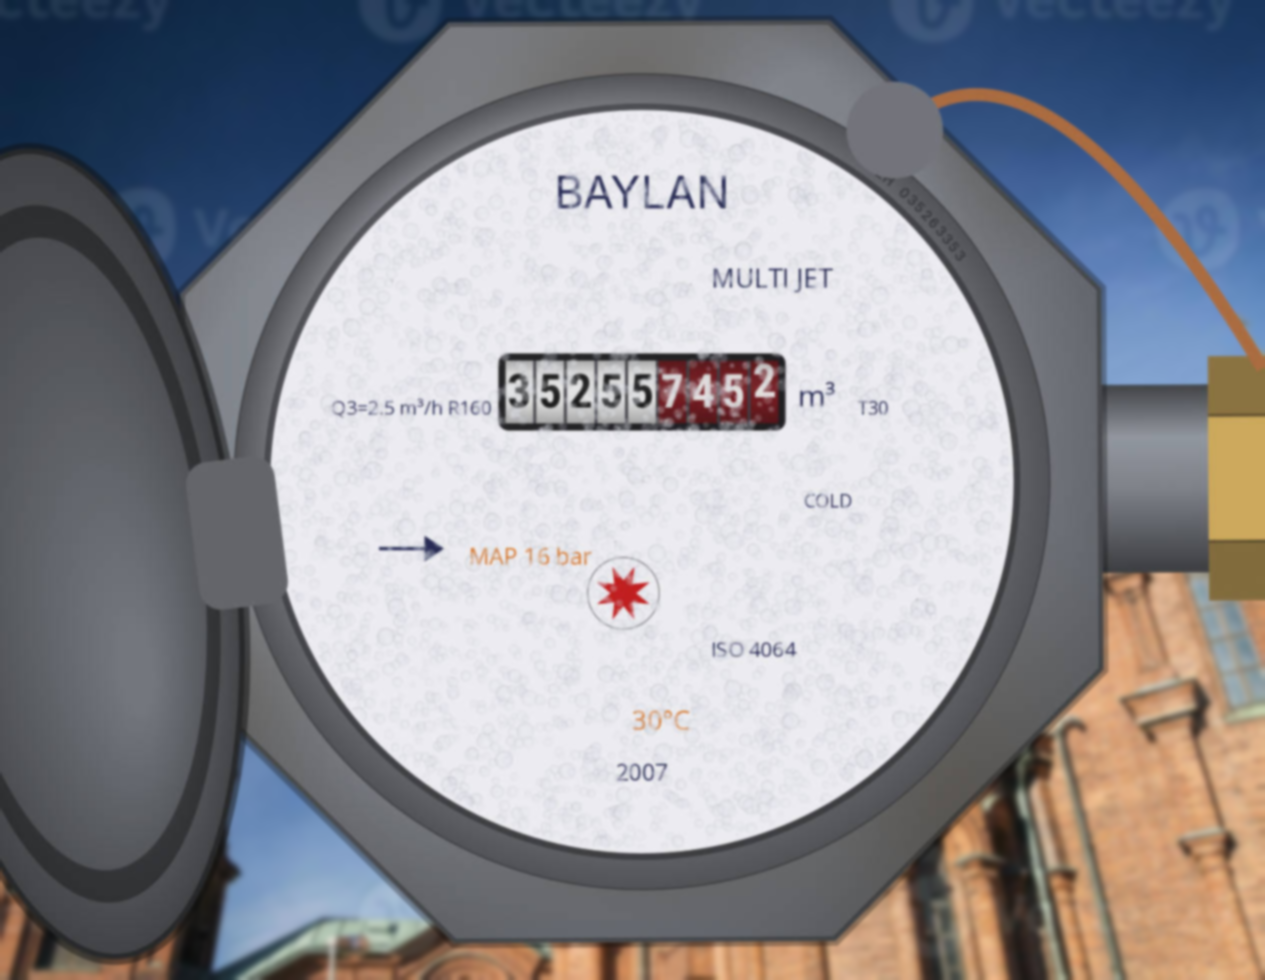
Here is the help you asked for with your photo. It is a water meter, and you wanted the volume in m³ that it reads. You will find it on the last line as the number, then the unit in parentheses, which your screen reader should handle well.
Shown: 35255.7452 (m³)
